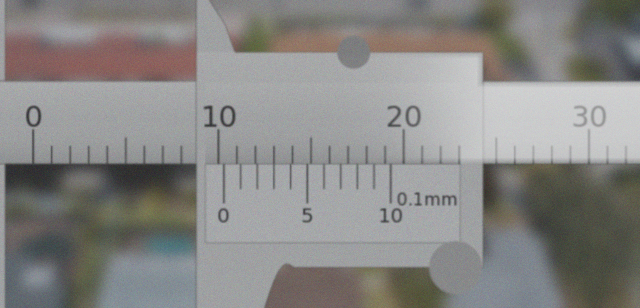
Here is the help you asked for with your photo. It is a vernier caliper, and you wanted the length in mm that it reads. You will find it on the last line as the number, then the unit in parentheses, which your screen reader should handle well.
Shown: 10.3 (mm)
